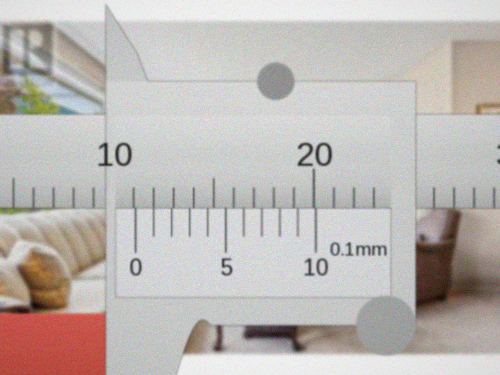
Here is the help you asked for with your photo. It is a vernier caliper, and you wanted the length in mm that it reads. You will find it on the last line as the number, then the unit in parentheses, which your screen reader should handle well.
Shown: 11.1 (mm)
